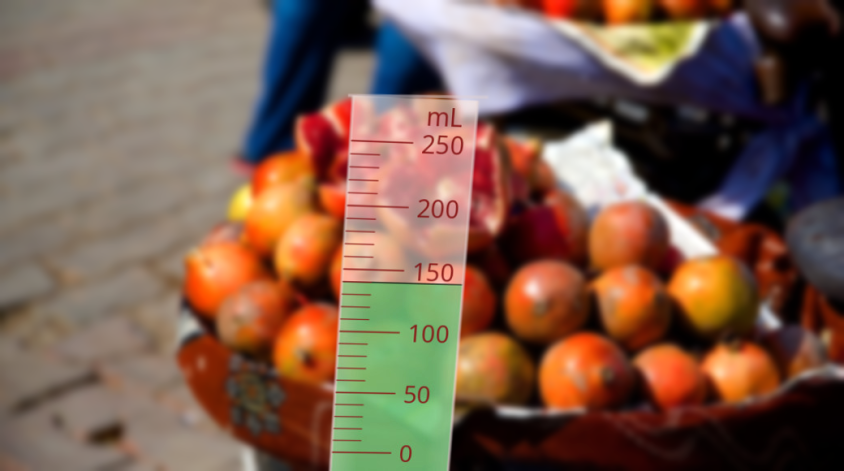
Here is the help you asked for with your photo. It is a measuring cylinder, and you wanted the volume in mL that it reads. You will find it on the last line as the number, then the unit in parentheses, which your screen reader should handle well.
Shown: 140 (mL)
